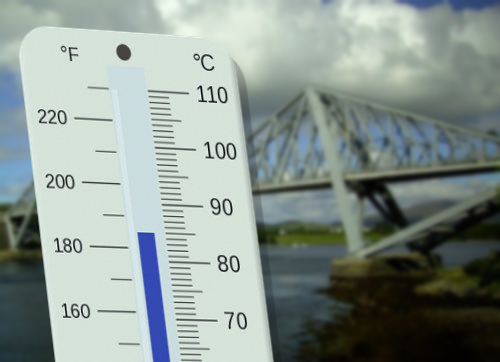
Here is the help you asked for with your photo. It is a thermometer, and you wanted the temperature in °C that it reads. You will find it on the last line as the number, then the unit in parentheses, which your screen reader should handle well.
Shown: 85 (°C)
